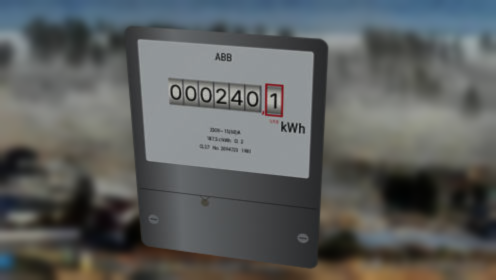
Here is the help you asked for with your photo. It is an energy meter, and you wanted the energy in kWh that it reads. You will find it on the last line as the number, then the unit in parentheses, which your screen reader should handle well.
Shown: 240.1 (kWh)
